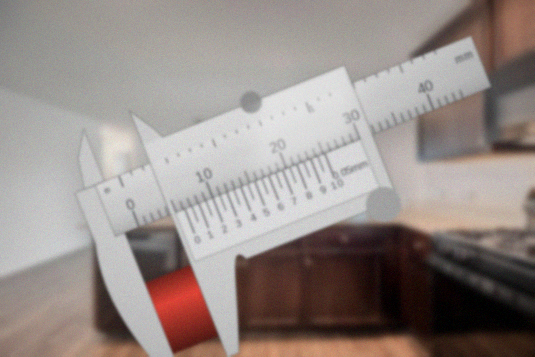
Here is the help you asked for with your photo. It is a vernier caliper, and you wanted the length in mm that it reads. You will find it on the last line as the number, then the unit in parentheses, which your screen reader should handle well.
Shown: 6.2 (mm)
